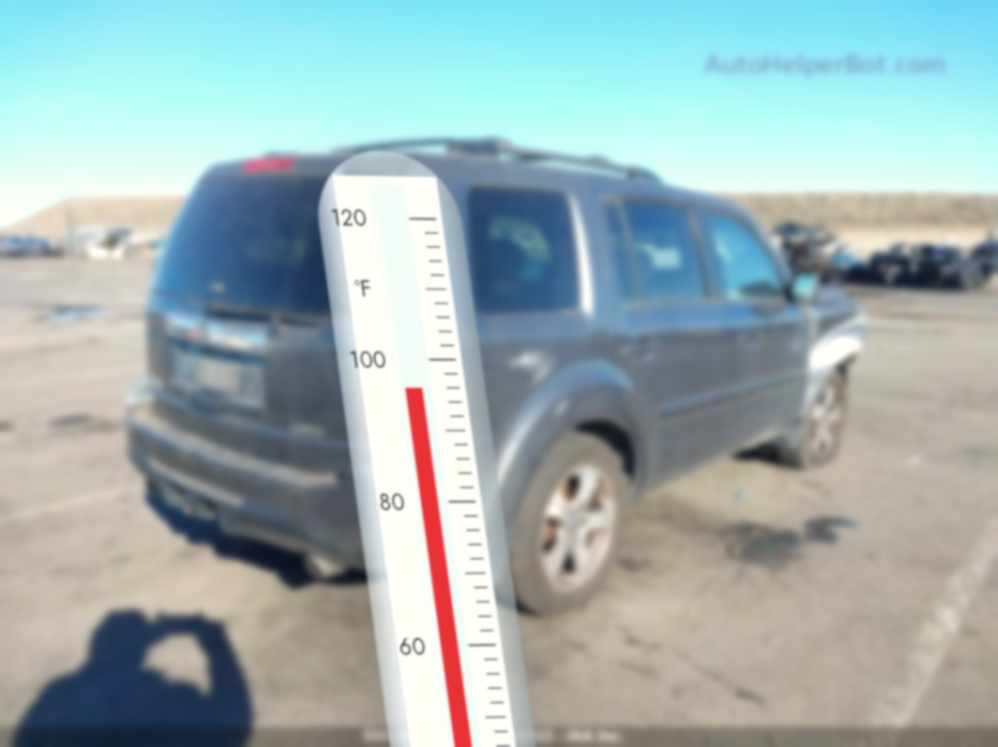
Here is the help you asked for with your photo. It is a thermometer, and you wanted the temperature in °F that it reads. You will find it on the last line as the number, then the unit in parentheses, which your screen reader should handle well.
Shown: 96 (°F)
